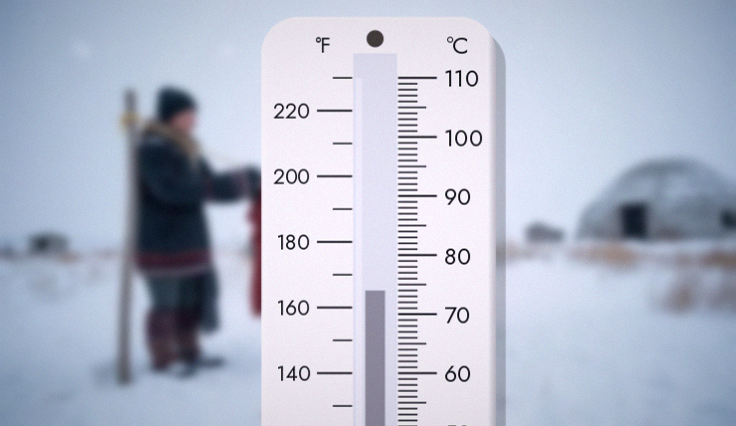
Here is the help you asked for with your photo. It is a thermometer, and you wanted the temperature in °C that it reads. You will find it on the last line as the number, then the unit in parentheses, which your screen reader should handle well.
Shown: 74 (°C)
